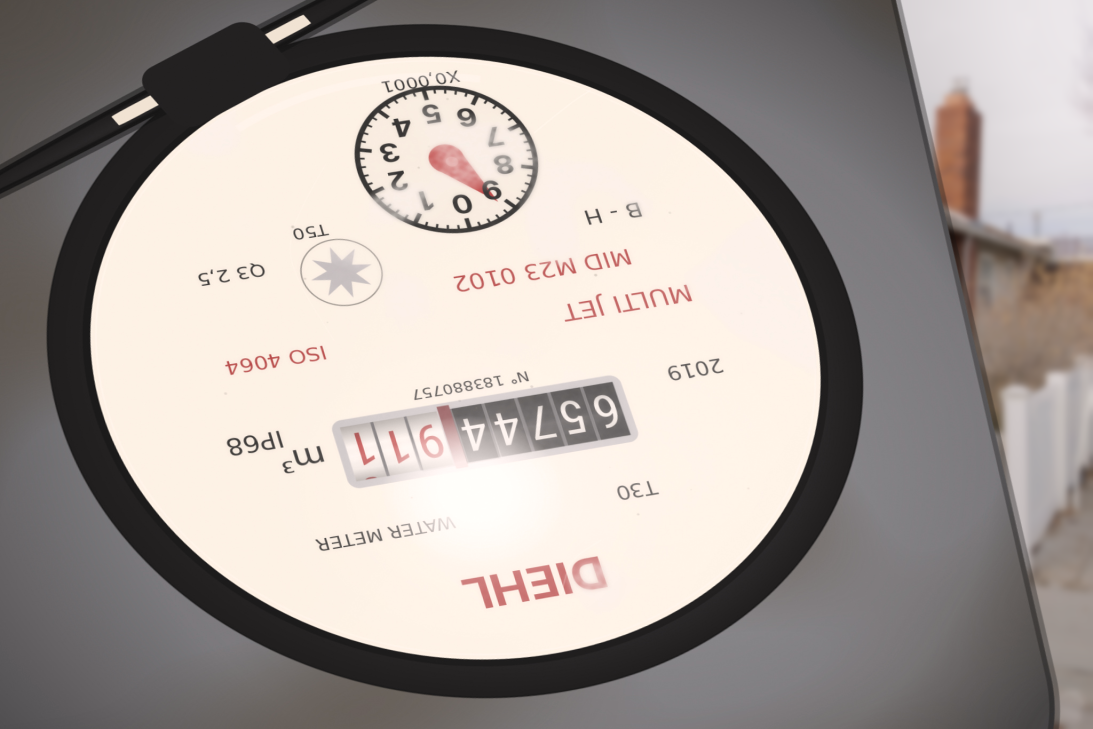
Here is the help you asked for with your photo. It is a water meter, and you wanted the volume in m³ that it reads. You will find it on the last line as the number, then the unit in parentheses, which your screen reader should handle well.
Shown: 65744.9109 (m³)
